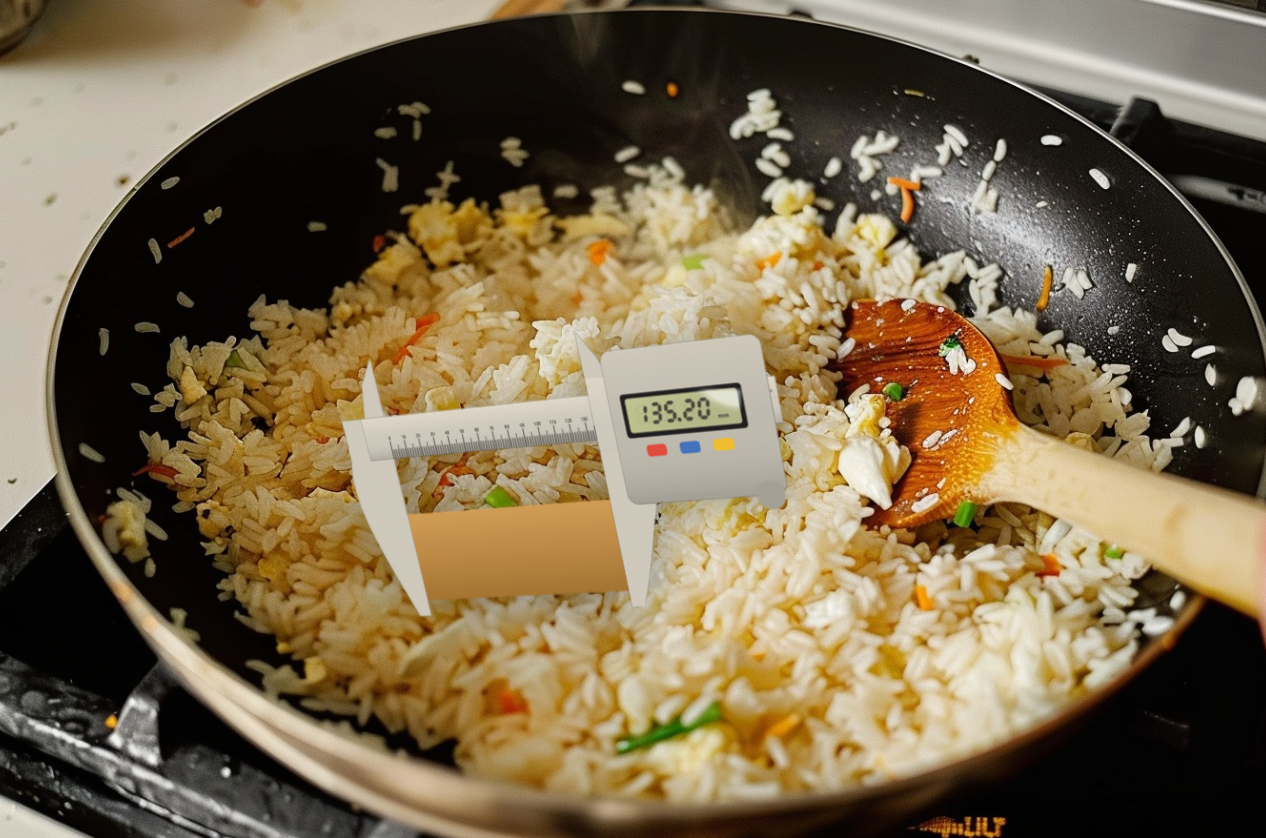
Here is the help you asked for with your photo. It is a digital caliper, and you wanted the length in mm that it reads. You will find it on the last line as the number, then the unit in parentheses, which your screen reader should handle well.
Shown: 135.20 (mm)
